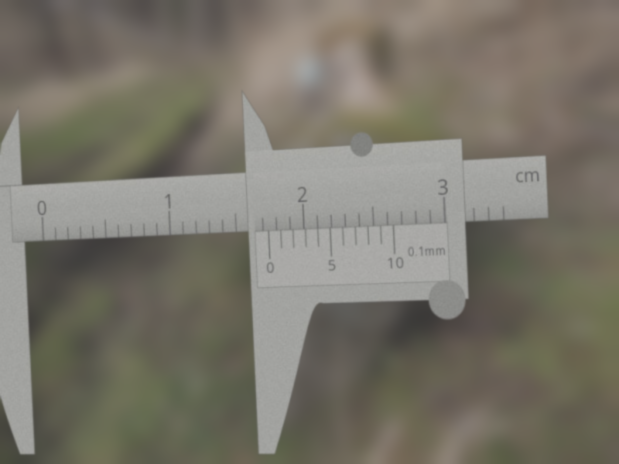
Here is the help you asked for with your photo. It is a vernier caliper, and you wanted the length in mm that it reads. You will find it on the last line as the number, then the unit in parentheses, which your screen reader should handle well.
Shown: 17.4 (mm)
